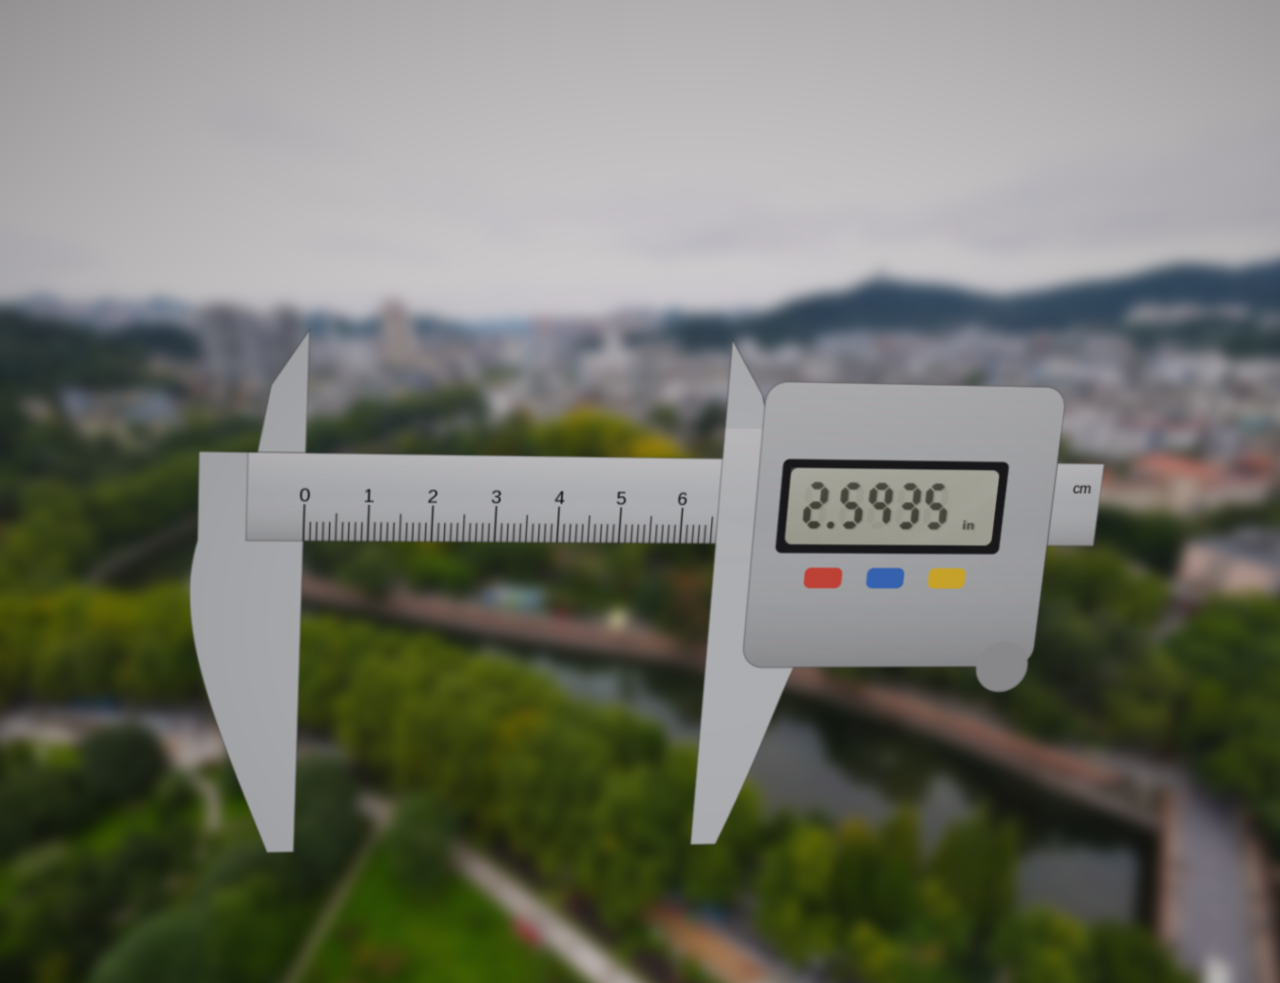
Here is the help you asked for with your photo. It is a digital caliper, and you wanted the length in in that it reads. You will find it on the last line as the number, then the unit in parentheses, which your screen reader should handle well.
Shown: 2.5935 (in)
